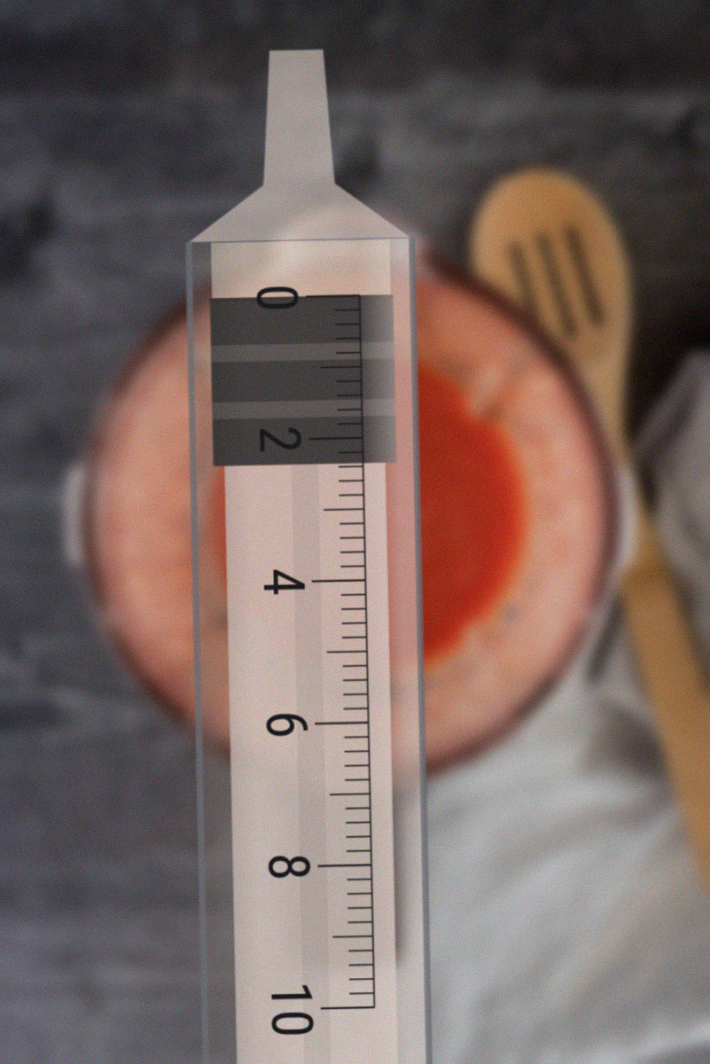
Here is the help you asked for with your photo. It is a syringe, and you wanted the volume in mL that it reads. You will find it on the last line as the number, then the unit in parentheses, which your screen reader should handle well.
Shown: 0 (mL)
